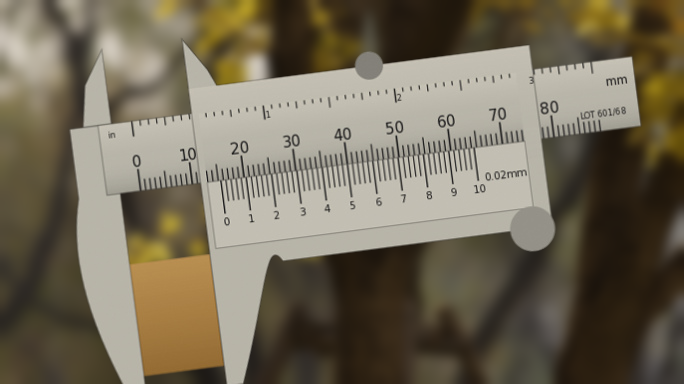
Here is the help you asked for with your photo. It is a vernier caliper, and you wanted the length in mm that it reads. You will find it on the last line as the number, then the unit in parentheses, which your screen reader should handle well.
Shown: 15.5 (mm)
